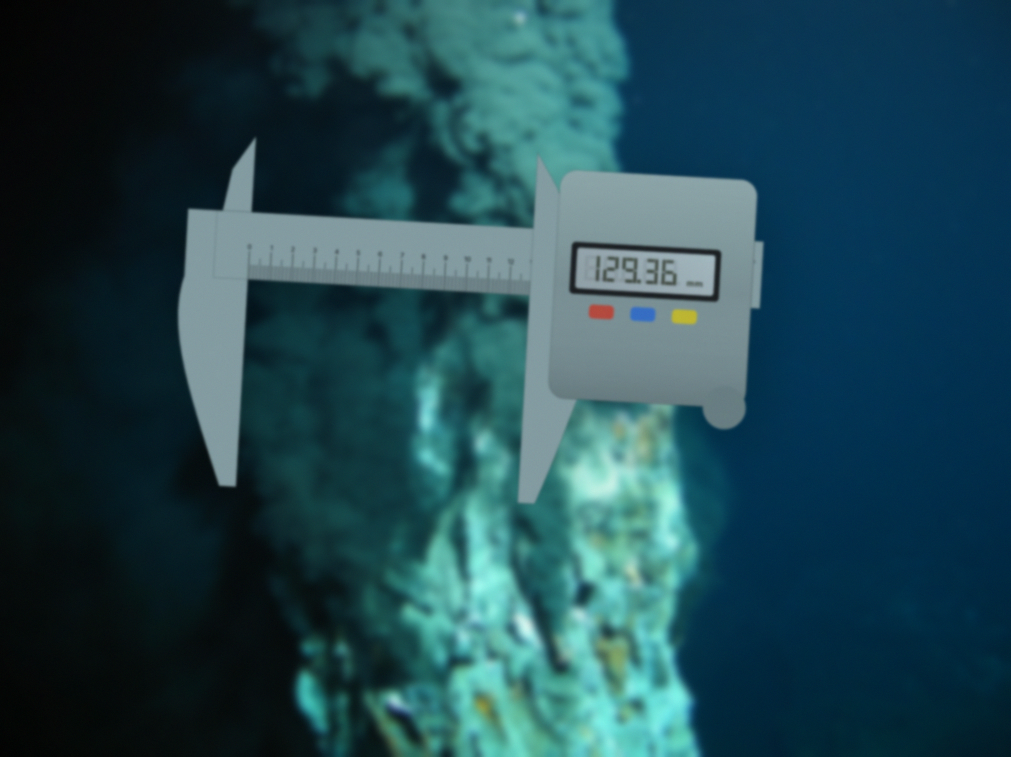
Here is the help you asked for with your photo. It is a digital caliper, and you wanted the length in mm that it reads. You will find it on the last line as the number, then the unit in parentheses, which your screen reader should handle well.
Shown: 129.36 (mm)
